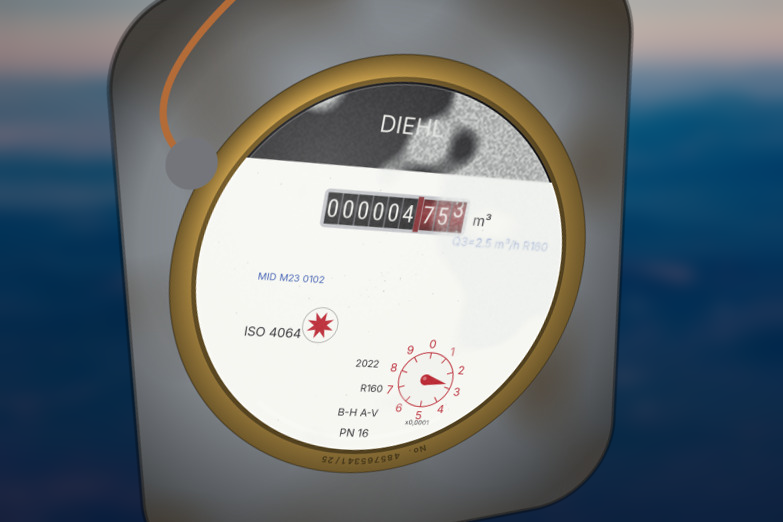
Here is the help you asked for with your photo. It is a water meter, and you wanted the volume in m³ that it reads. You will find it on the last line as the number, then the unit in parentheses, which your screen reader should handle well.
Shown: 4.7532 (m³)
